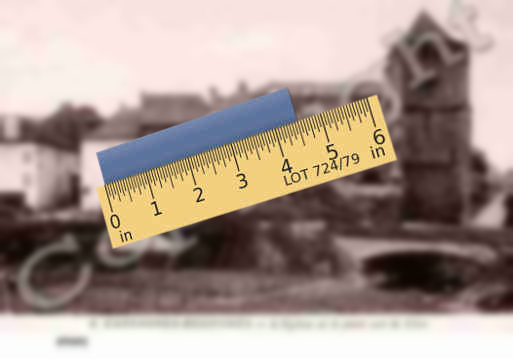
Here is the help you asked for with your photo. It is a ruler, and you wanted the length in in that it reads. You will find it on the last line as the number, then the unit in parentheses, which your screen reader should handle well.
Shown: 4.5 (in)
